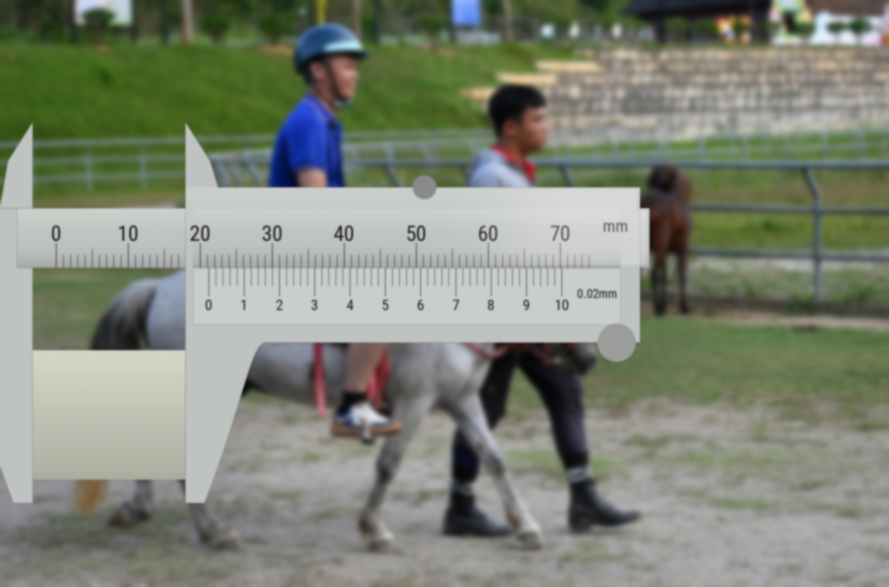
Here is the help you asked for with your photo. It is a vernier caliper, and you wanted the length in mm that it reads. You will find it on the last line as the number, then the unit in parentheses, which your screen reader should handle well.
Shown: 21.2 (mm)
